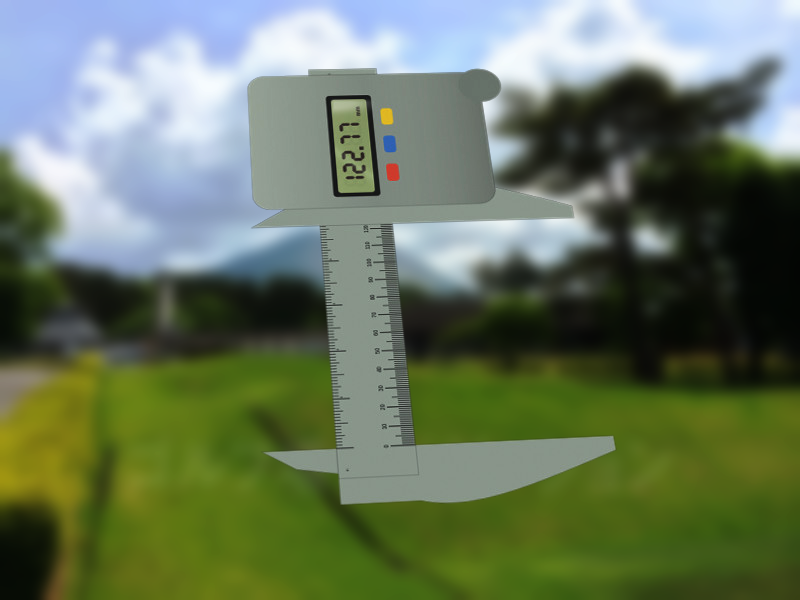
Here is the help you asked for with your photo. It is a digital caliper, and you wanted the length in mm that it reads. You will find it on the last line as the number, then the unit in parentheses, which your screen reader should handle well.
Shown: 122.77 (mm)
